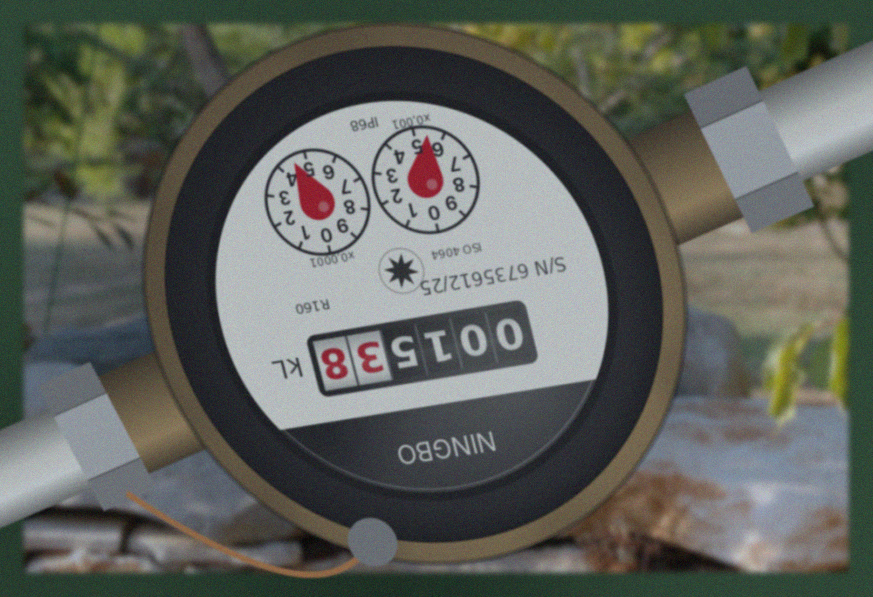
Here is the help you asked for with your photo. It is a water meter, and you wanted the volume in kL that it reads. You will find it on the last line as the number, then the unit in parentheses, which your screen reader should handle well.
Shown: 15.3854 (kL)
